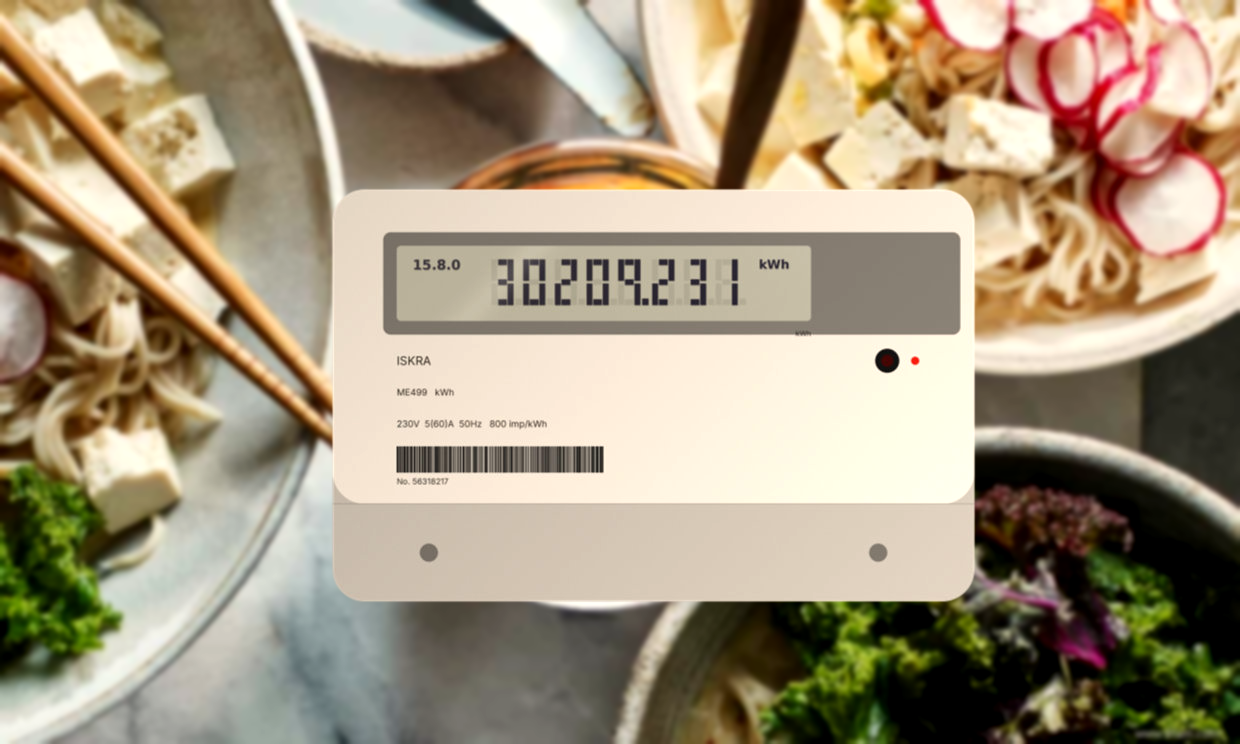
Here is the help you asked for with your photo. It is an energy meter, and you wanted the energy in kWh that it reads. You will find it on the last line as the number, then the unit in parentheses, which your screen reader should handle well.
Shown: 30209.231 (kWh)
